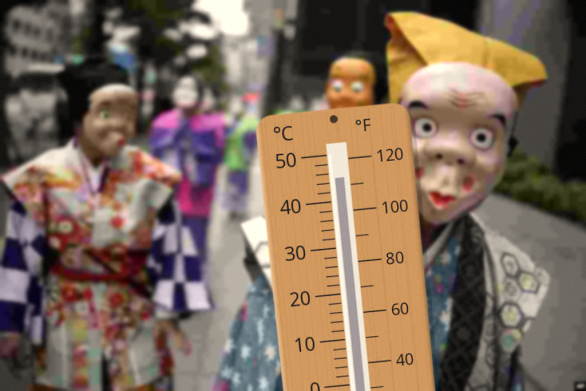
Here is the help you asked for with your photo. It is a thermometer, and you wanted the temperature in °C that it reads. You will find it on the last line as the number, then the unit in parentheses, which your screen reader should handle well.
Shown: 45 (°C)
